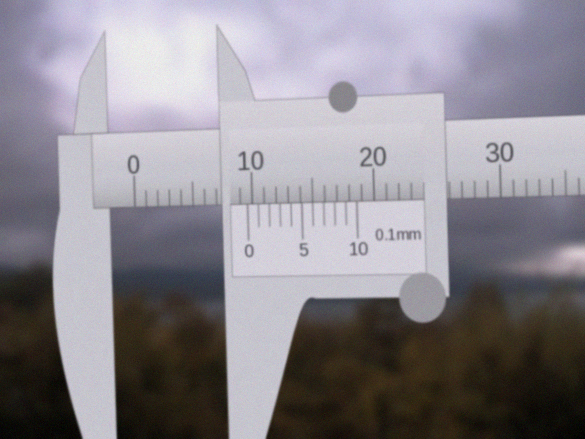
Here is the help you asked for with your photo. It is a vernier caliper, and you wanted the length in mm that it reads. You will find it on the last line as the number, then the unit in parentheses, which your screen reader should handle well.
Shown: 9.6 (mm)
